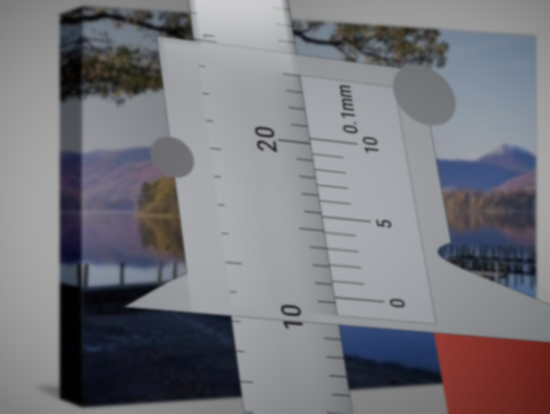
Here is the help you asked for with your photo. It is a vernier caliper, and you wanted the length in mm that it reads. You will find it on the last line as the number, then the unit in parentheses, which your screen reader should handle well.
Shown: 11.3 (mm)
